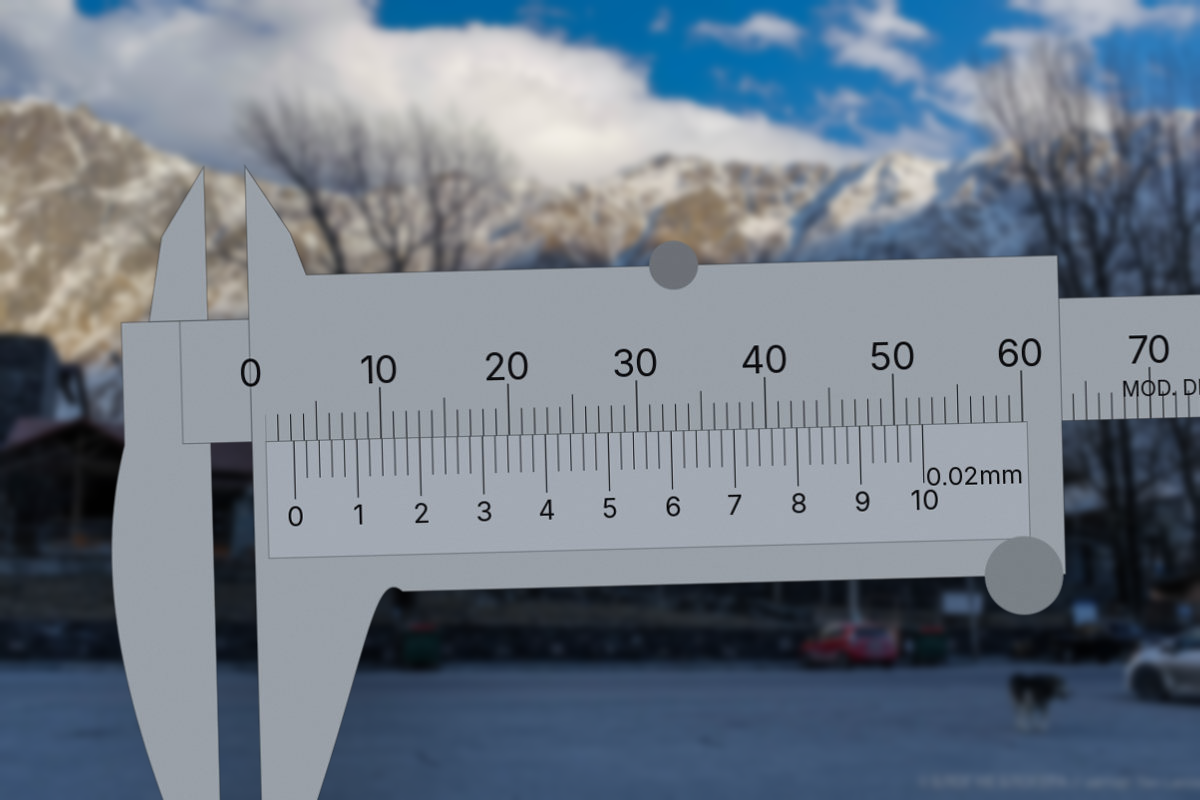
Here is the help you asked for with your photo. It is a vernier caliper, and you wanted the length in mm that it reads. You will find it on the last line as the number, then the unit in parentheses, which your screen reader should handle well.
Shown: 3.2 (mm)
